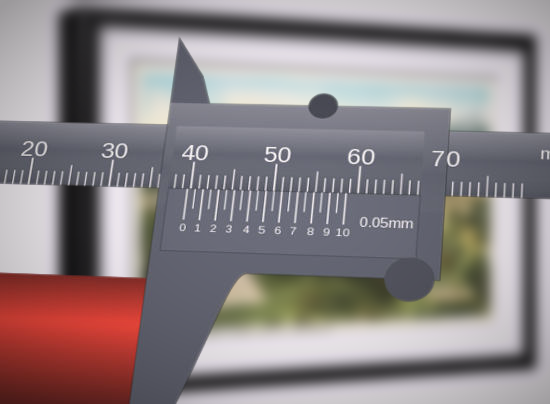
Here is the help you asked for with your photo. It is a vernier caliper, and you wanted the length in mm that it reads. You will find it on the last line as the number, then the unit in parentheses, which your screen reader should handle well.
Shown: 39.6 (mm)
